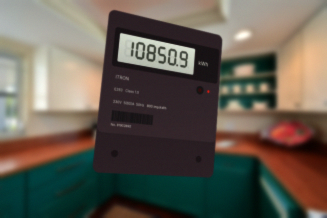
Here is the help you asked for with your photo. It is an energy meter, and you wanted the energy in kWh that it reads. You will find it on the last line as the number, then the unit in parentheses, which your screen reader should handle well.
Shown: 10850.9 (kWh)
